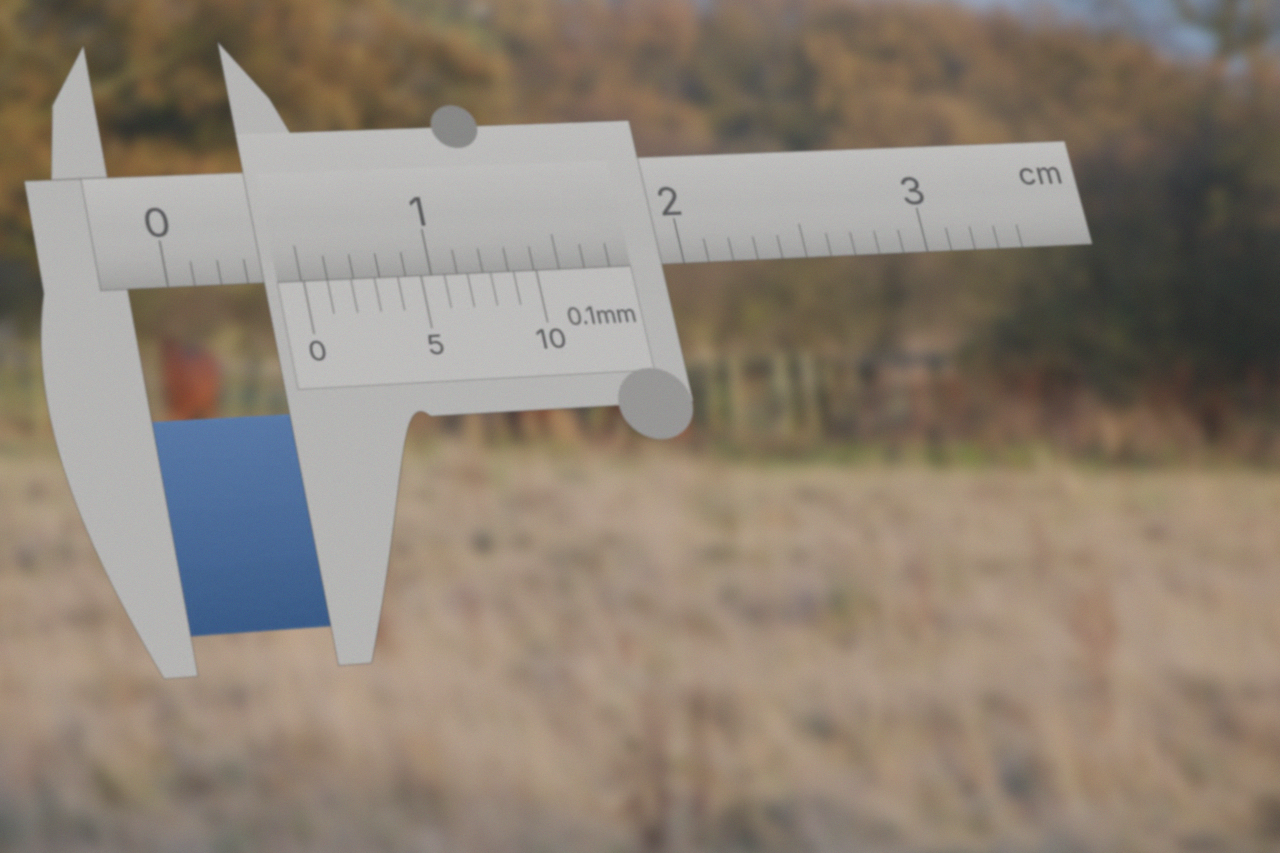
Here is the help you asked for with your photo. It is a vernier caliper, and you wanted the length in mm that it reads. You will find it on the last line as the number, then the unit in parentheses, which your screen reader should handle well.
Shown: 5.1 (mm)
